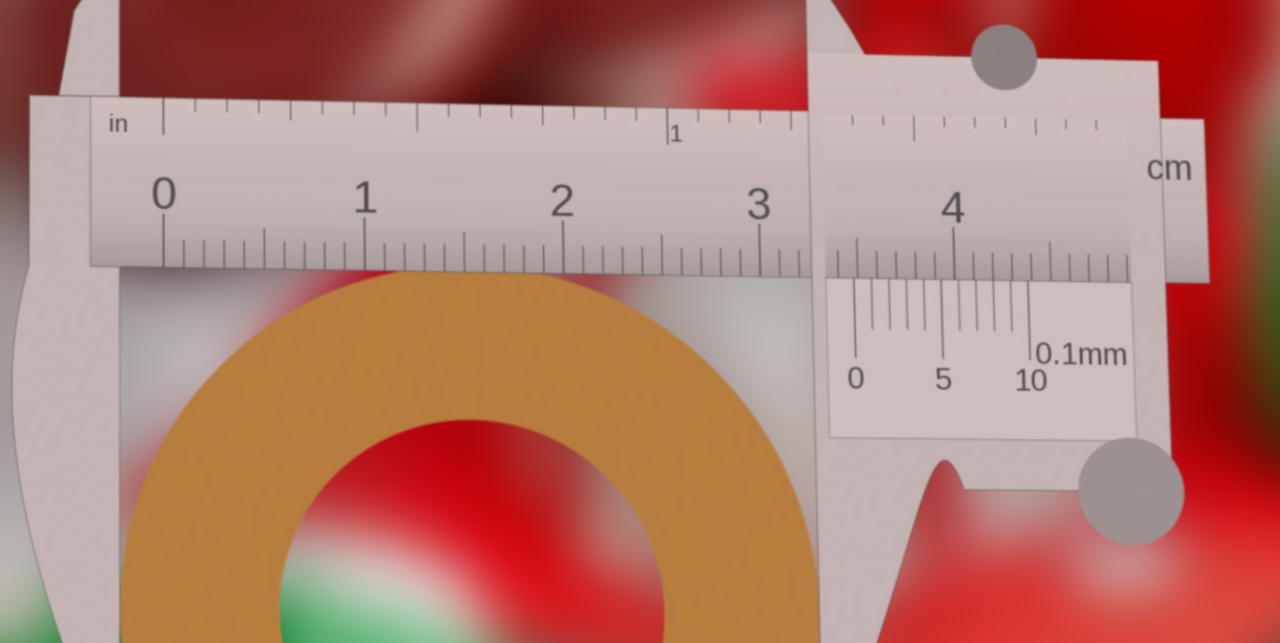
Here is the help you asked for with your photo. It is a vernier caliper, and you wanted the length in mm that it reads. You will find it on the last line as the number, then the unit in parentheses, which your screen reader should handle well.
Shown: 34.8 (mm)
